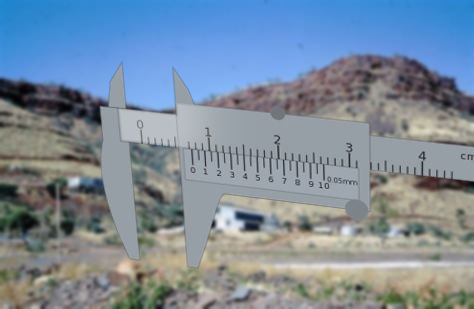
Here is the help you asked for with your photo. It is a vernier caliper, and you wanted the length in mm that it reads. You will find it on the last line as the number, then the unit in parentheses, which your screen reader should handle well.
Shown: 7.4 (mm)
